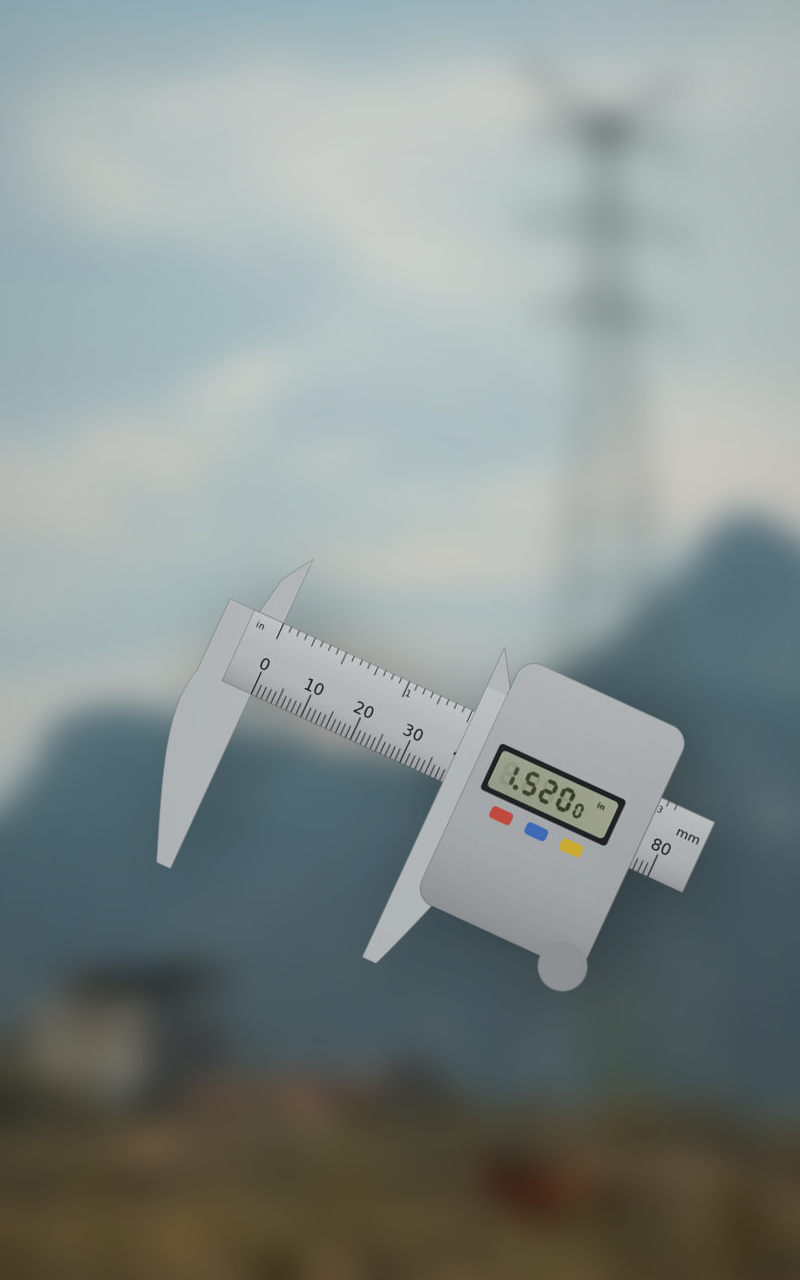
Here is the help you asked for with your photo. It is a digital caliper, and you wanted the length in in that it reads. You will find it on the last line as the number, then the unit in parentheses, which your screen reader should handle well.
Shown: 1.5200 (in)
